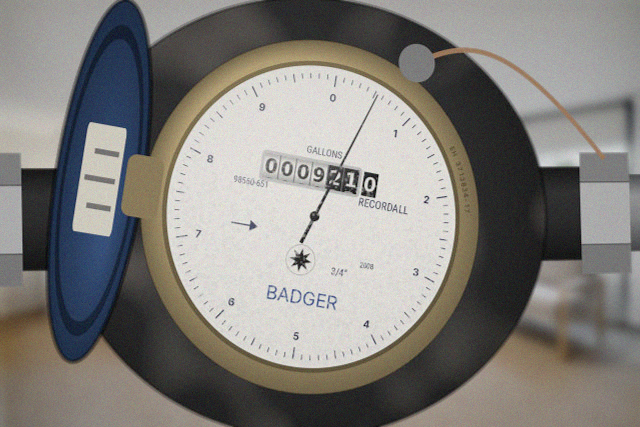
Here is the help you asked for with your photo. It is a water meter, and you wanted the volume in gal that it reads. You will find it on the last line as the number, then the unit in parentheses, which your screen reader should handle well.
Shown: 9210.5 (gal)
